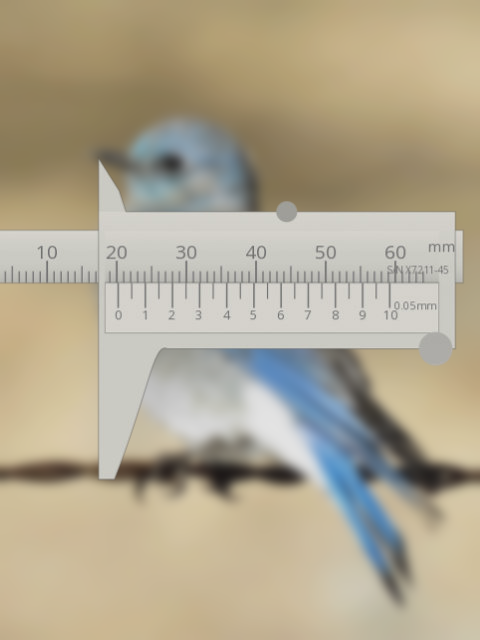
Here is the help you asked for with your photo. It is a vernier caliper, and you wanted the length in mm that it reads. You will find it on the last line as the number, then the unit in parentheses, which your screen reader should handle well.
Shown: 20.2 (mm)
